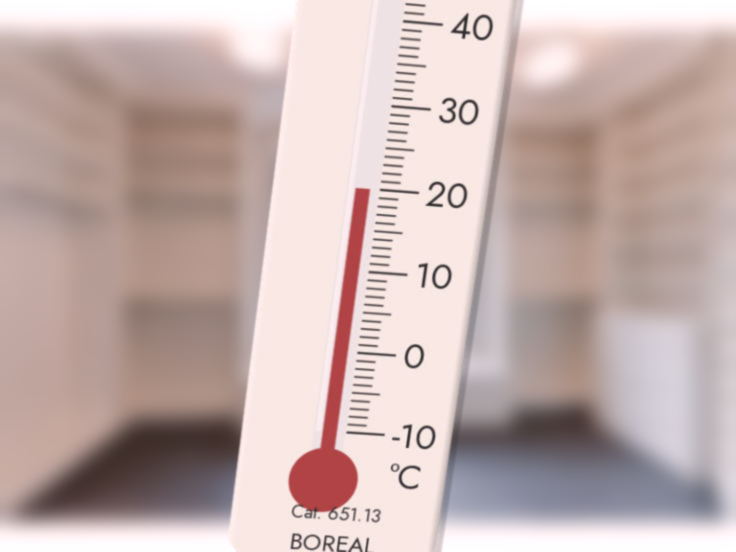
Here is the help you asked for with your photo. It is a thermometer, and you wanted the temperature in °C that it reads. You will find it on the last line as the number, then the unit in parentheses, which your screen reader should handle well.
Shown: 20 (°C)
